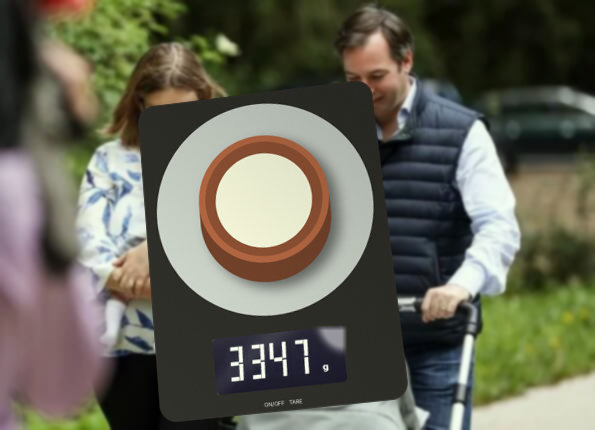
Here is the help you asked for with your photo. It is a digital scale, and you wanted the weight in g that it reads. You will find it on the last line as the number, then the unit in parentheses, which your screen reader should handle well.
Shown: 3347 (g)
